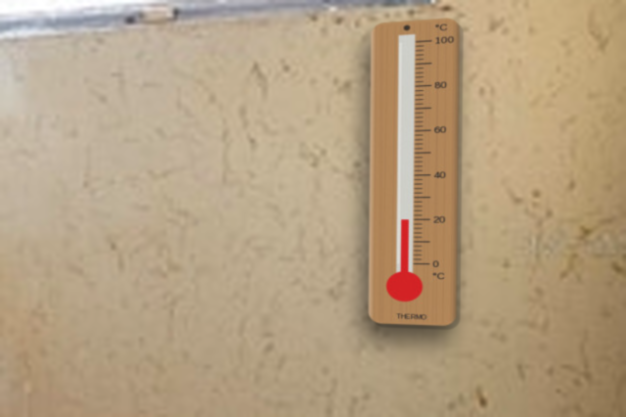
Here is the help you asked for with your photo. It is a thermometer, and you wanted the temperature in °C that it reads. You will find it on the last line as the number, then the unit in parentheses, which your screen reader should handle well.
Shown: 20 (°C)
